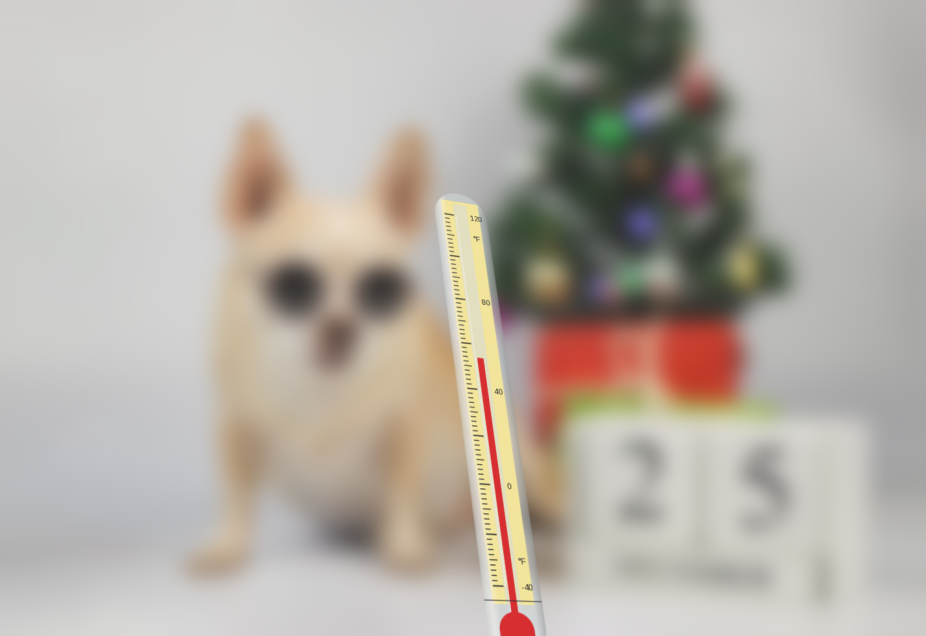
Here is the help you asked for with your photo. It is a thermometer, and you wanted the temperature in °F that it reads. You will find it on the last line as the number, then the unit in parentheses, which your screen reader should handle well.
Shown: 54 (°F)
